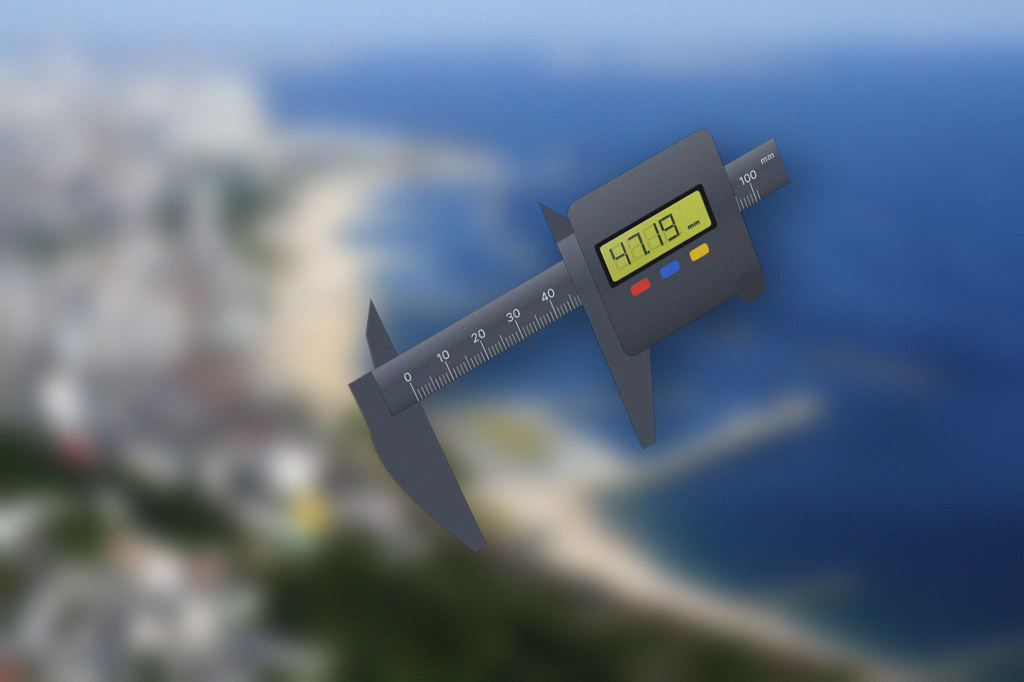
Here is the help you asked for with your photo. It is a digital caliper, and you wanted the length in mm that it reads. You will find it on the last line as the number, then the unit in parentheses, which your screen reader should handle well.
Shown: 47.19 (mm)
